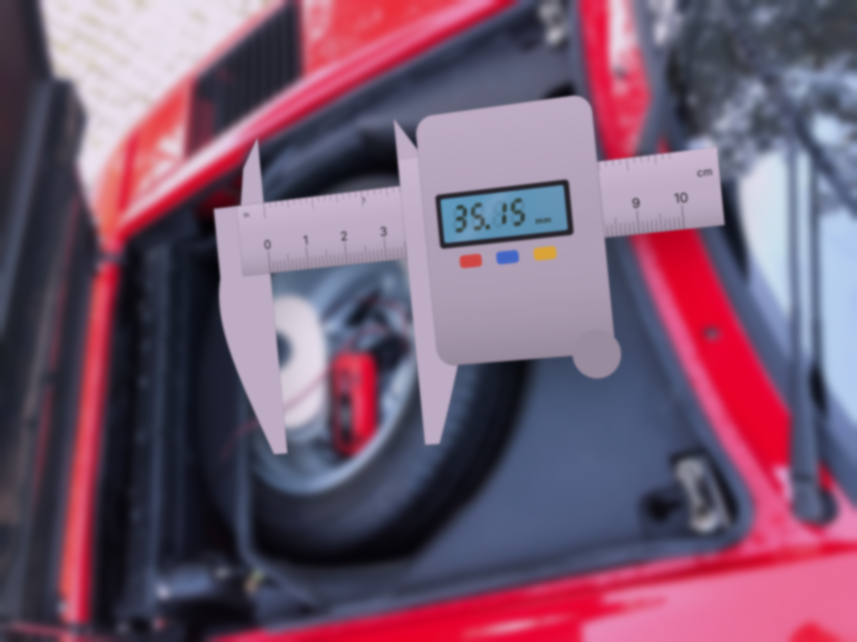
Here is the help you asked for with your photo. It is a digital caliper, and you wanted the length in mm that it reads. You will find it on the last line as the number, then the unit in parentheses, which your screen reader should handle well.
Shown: 35.15 (mm)
